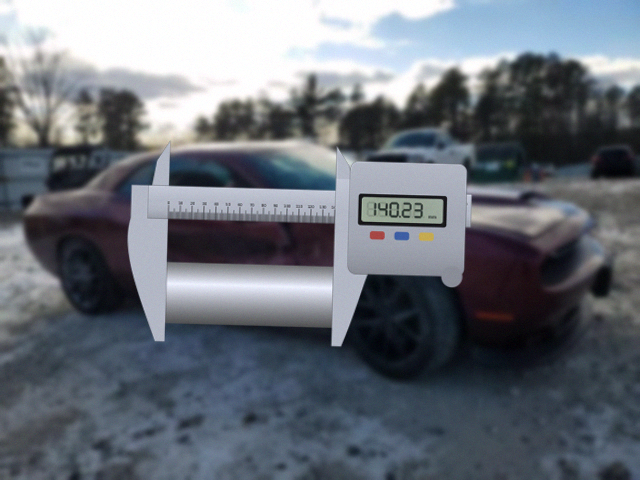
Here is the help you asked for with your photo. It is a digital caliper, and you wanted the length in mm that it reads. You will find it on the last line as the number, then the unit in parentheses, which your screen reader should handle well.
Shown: 140.23 (mm)
